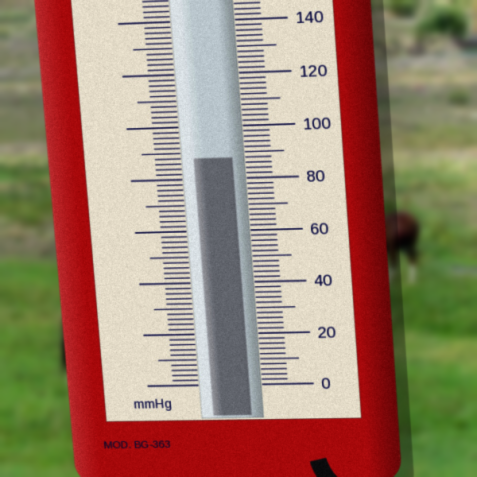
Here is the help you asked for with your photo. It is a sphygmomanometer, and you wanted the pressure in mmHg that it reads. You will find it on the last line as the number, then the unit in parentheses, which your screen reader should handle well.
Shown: 88 (mmHg)
